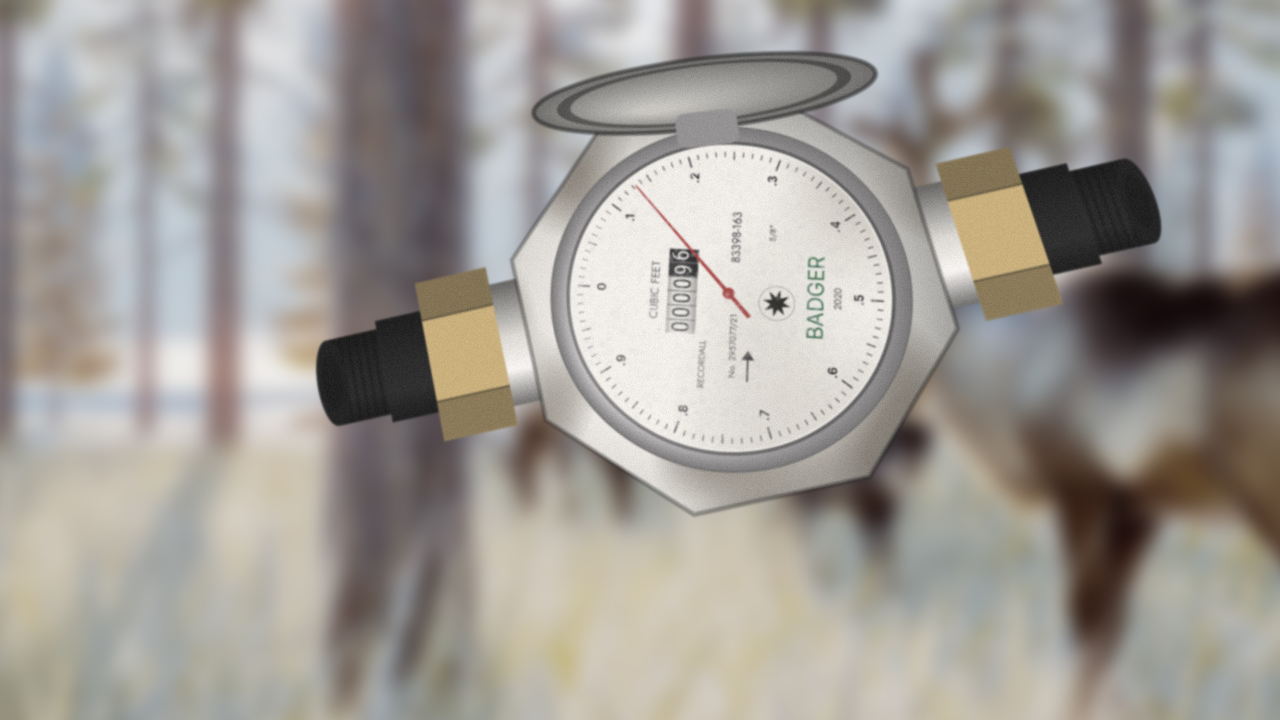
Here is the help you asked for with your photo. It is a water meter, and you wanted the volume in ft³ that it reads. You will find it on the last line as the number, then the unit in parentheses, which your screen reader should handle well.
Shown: 96.13 (ft³)
